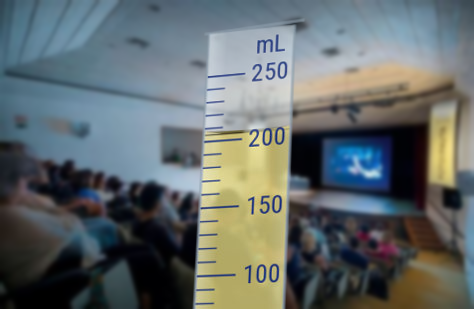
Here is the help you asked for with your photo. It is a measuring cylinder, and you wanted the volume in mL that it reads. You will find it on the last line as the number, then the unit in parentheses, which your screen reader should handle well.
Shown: 205 (mL)
